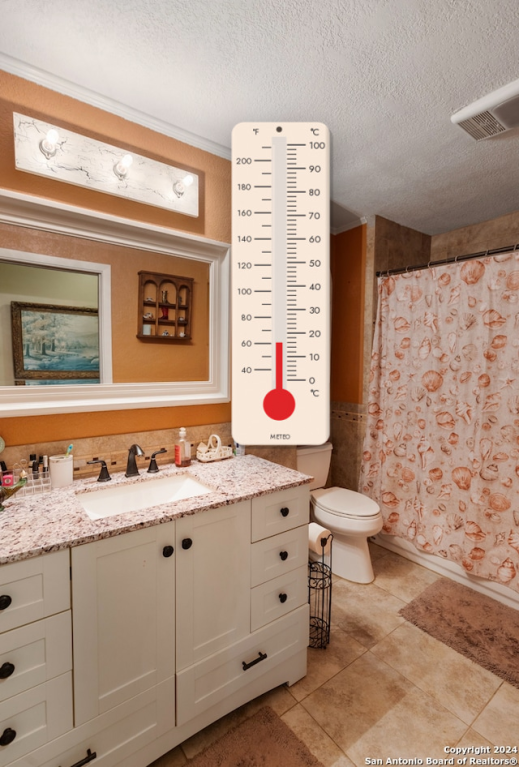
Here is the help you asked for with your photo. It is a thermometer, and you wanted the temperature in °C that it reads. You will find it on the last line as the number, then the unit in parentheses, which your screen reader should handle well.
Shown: 16 (°C)
